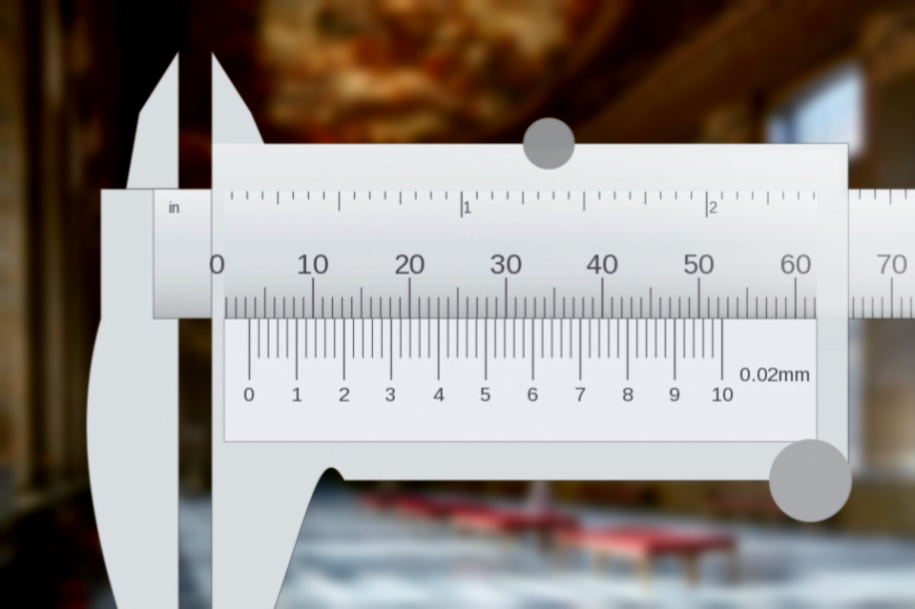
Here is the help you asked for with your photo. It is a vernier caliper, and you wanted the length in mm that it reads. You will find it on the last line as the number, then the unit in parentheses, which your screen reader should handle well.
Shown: 3.4 (mm)
